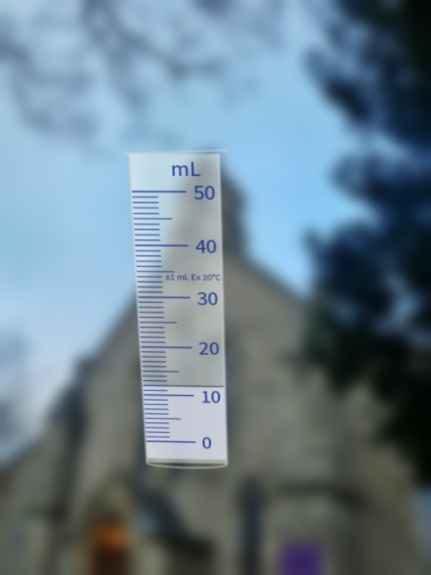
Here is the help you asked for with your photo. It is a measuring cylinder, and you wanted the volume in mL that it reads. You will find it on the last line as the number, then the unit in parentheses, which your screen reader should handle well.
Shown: 12 (mL)
